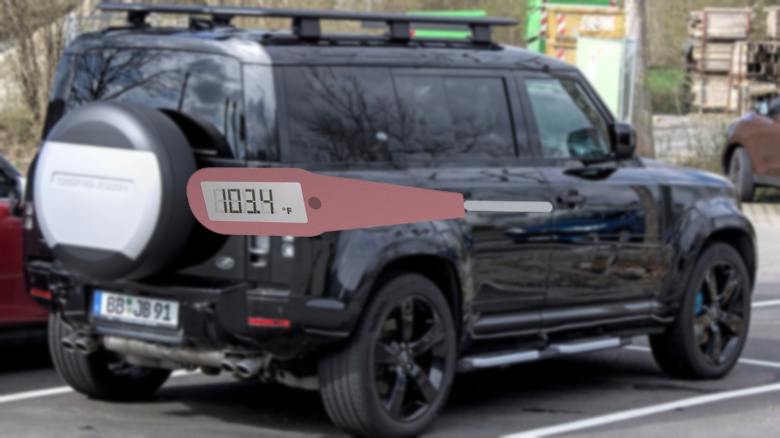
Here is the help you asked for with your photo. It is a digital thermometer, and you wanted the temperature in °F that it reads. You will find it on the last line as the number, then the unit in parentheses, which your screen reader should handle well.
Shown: 103.4 (°F)
